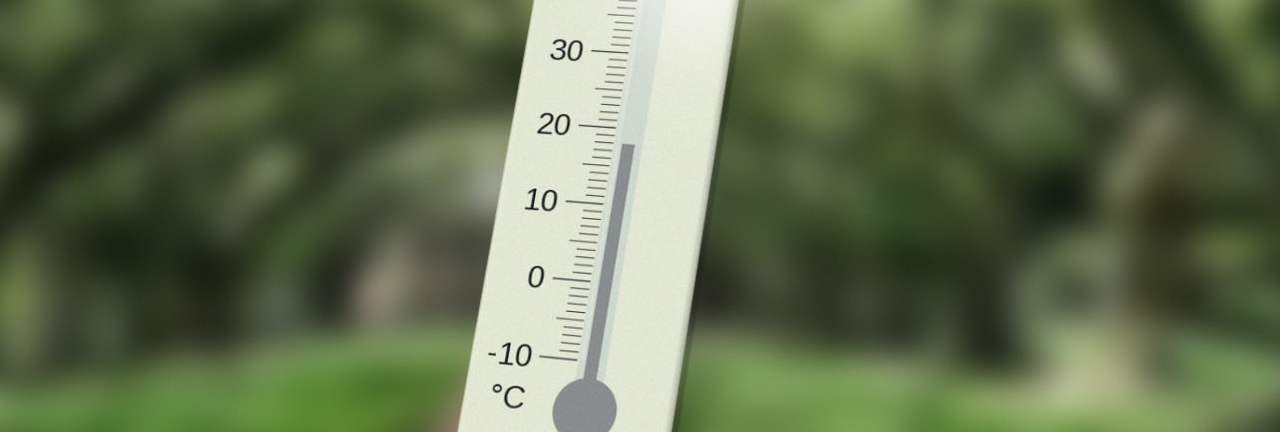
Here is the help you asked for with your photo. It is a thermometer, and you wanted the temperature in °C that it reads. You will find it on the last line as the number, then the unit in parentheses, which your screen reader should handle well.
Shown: 18 (°C)
